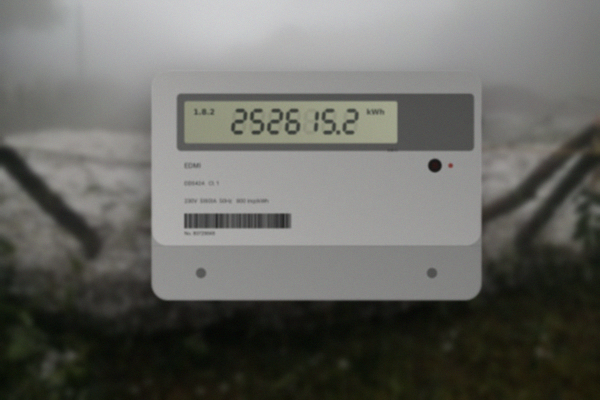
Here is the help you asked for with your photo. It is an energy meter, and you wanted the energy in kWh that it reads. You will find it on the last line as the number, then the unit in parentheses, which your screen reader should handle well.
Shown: 252615.2 (kWh)
